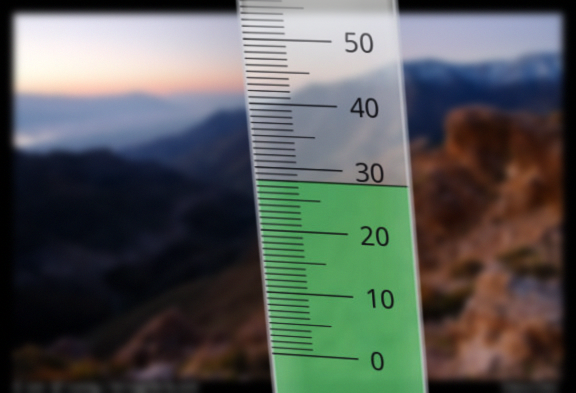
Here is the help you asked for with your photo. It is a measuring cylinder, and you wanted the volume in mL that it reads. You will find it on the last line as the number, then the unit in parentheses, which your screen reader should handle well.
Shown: 28 (mL)
